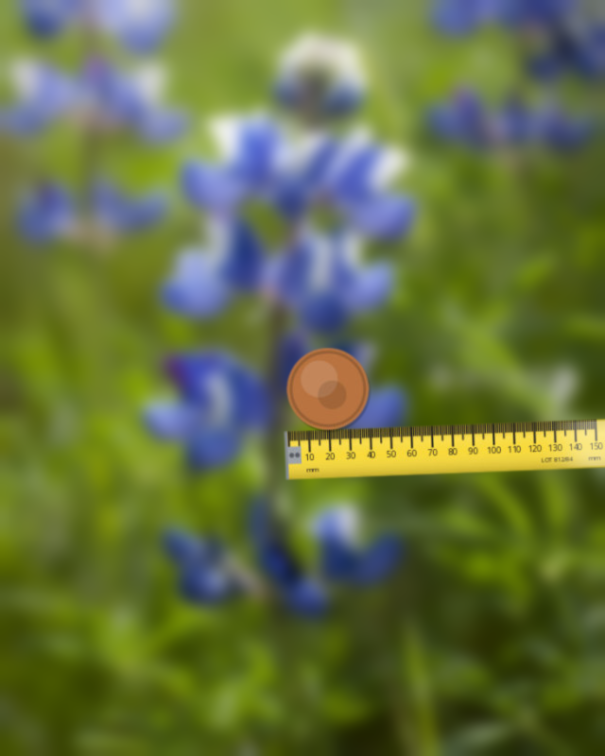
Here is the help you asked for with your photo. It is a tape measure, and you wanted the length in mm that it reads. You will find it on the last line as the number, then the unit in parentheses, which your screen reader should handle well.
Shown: 40 (mm)
